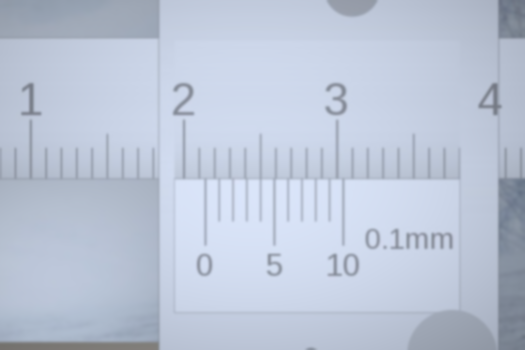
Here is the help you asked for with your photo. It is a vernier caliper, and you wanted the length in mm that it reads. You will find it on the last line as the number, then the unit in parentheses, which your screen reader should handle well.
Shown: 21.4 (mm)
